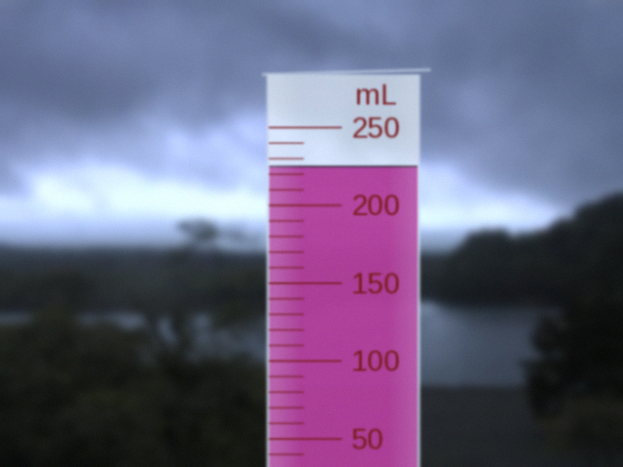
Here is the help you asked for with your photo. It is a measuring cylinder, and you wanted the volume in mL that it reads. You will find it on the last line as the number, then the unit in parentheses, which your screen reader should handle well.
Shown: 225 (mL)
